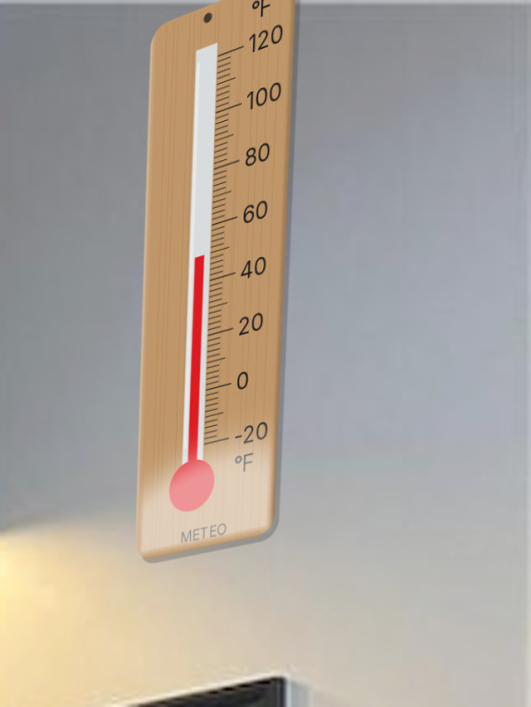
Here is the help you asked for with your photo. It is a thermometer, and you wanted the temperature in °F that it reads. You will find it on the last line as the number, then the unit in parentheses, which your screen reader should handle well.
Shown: 50 (°F)
